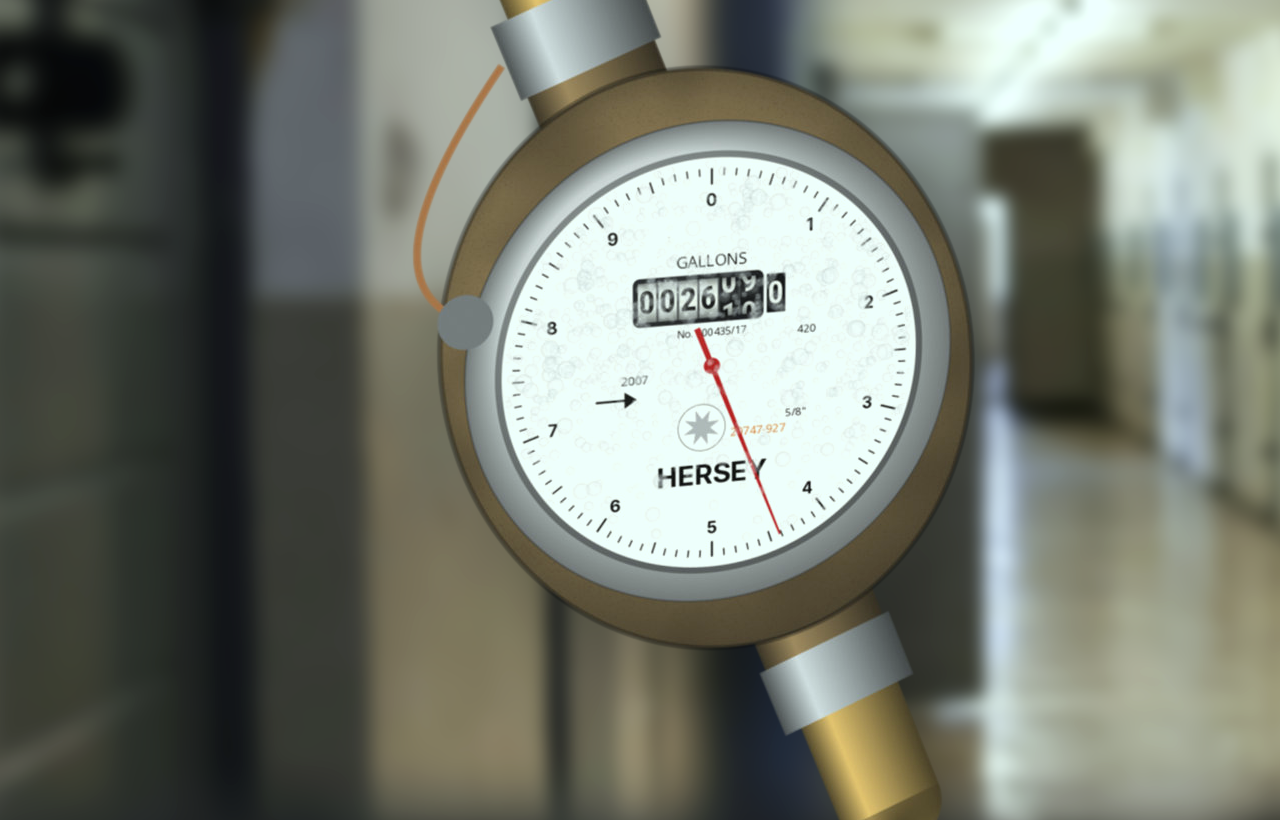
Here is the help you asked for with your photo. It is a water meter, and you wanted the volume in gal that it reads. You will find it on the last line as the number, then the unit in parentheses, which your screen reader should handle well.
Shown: 26094.4 (gal)
